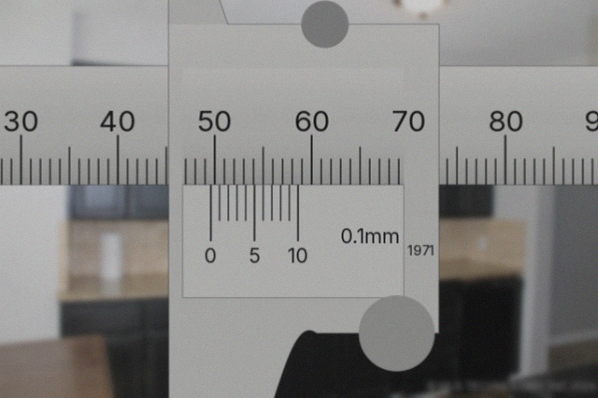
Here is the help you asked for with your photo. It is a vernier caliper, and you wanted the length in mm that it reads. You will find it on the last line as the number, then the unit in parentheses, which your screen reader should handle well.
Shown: 49.6 (mm)
